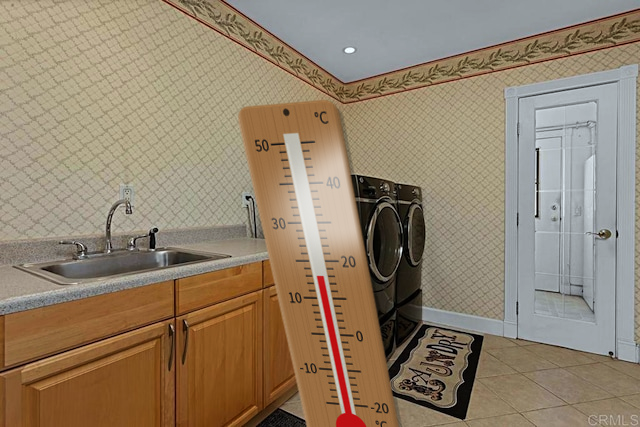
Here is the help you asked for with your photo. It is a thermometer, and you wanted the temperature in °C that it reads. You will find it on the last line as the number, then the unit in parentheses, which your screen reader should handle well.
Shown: 16 (°C)
